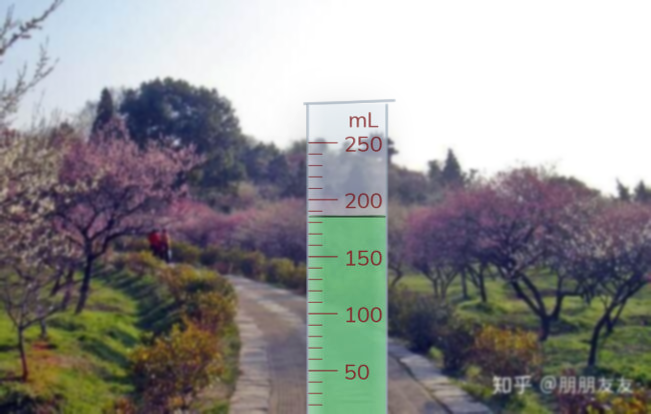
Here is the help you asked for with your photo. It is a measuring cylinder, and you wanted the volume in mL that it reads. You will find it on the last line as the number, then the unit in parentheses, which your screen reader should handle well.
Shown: 185 (mL)
